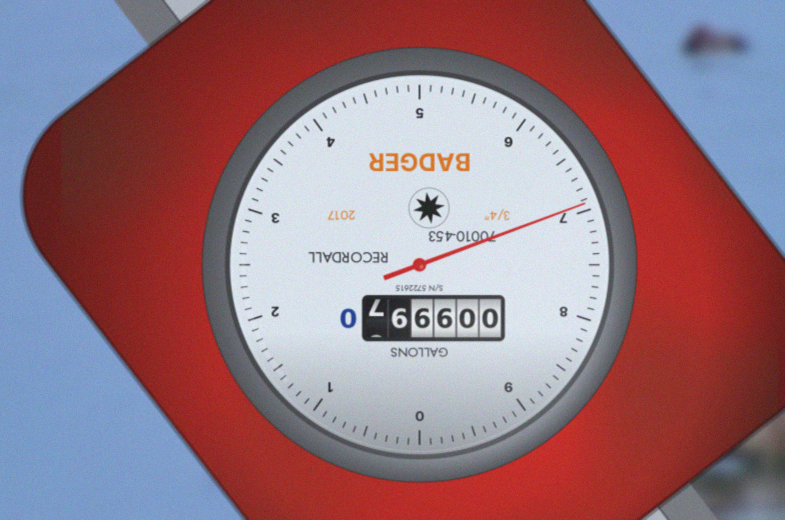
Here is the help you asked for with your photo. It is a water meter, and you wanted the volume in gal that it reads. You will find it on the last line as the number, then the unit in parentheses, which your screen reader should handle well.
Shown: 99966.9 (gal)
